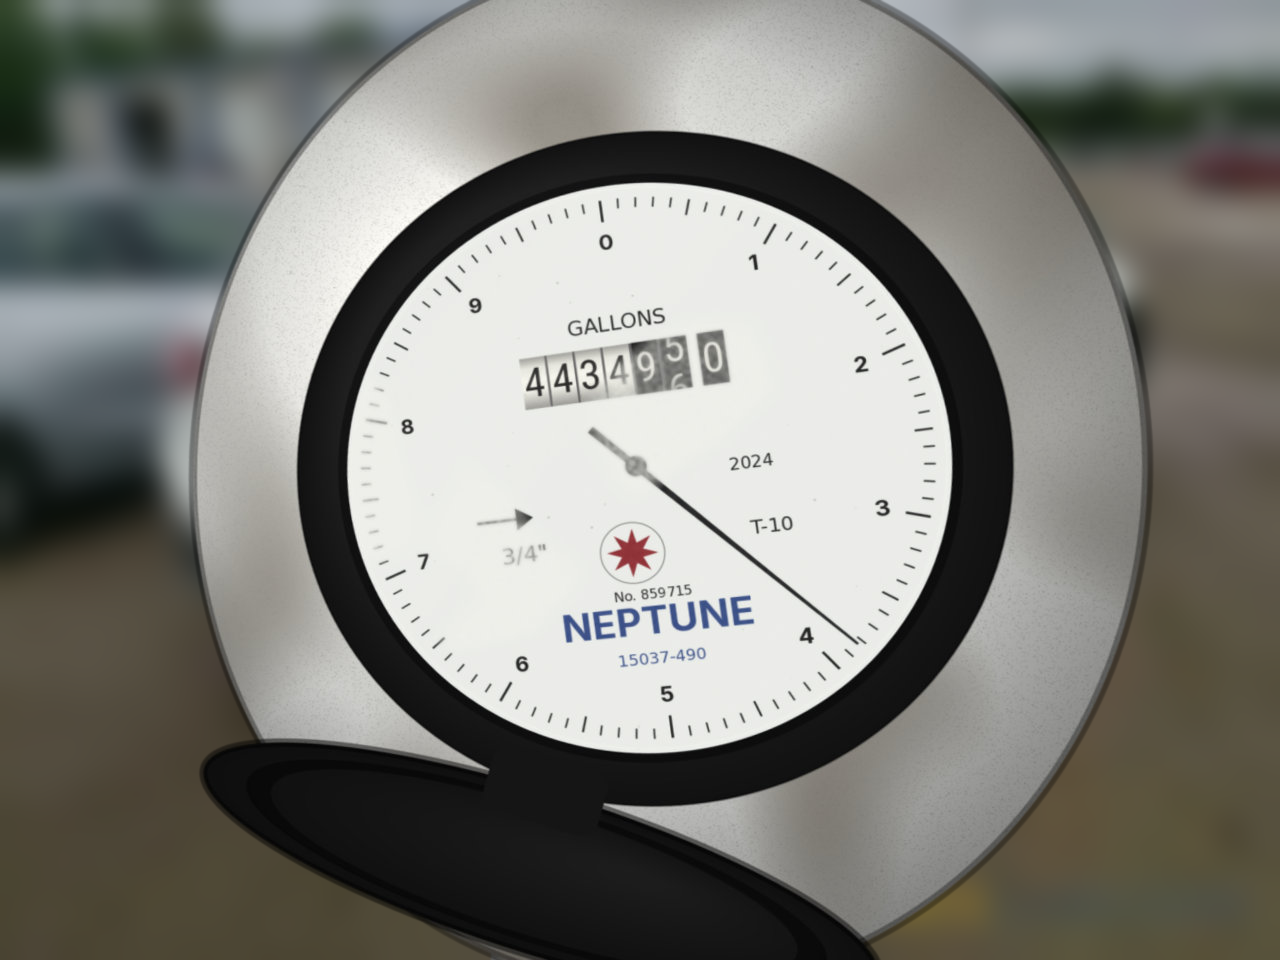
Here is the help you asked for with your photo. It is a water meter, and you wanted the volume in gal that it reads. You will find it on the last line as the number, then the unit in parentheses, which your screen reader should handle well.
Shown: 4434953.8 (gal)
